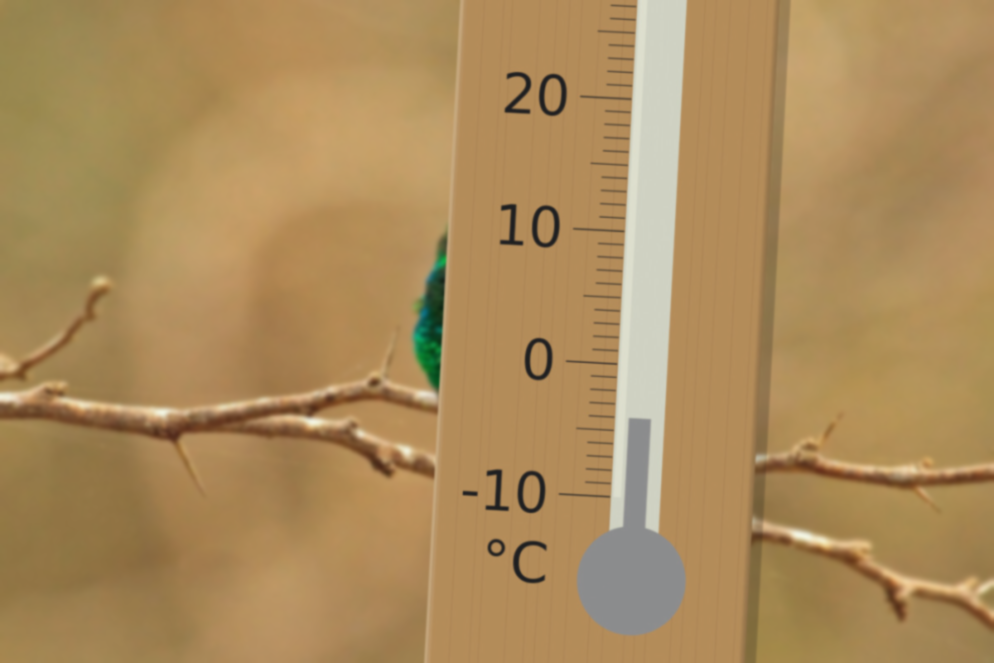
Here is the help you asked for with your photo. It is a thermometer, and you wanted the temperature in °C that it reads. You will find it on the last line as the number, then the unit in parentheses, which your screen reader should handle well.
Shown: -4 (°C)
